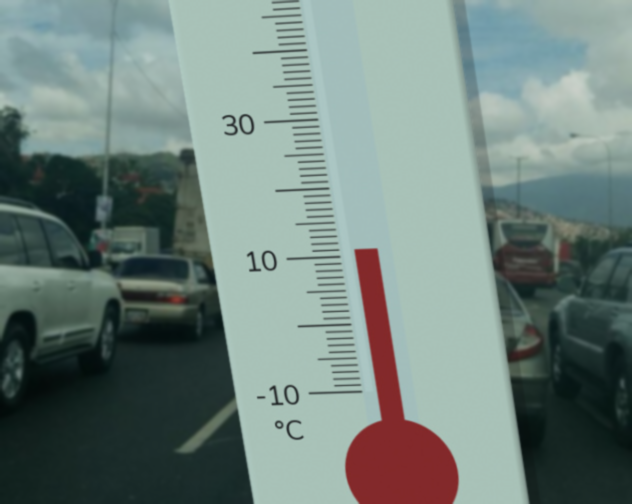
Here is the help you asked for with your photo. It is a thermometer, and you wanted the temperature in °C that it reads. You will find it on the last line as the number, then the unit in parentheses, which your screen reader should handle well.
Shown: 11 (°C)
